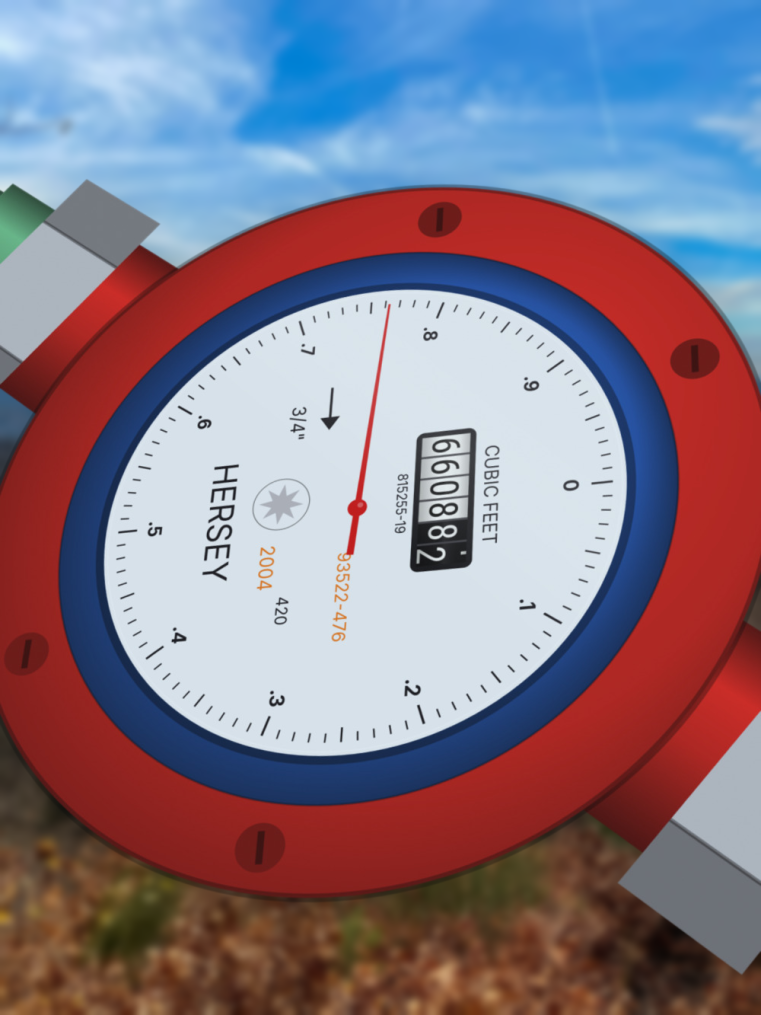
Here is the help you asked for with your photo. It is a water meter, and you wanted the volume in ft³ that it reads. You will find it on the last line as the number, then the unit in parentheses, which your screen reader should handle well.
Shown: 660881.76 (ft³)
